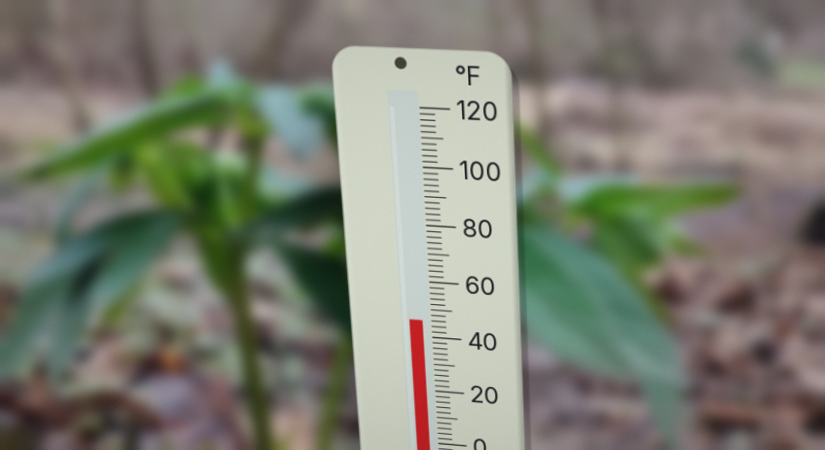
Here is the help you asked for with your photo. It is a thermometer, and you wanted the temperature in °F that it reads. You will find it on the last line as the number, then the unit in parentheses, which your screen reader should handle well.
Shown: 46 (°F)
